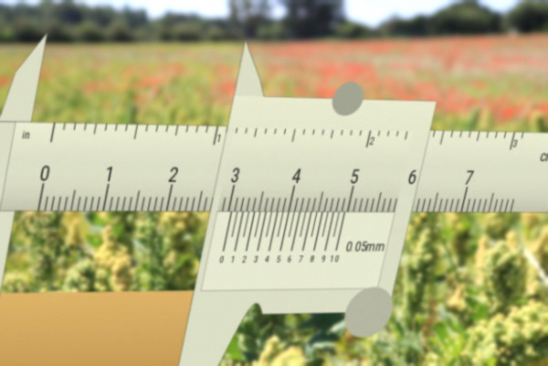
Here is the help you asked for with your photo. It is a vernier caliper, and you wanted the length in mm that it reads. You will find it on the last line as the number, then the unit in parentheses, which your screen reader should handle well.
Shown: 30.5 (mm)
